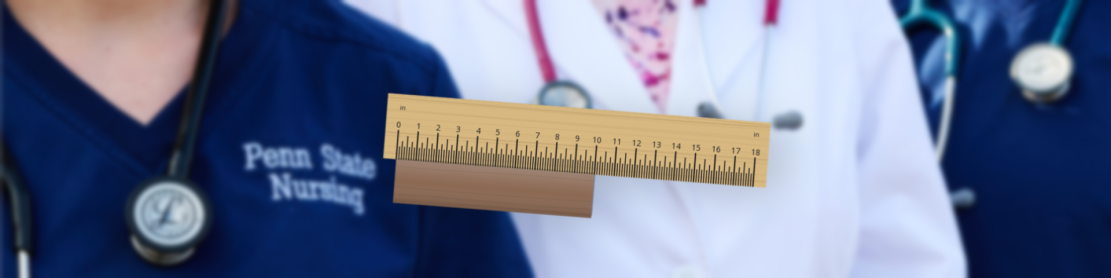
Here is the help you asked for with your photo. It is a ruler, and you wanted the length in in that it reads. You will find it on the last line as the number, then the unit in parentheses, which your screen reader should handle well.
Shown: 10 (in)
